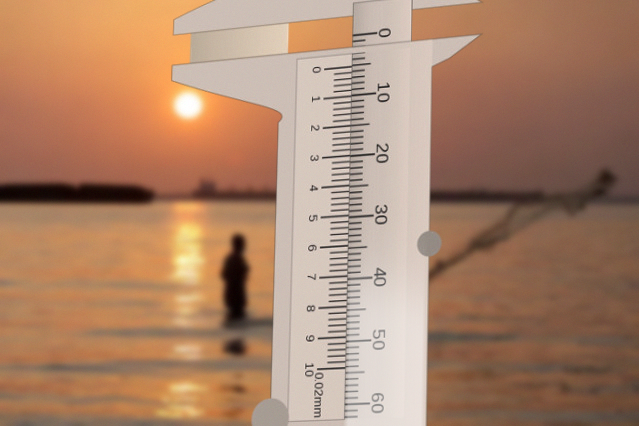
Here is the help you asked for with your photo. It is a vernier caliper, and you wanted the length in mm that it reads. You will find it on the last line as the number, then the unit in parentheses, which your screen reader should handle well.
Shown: 5.2 (mm)
